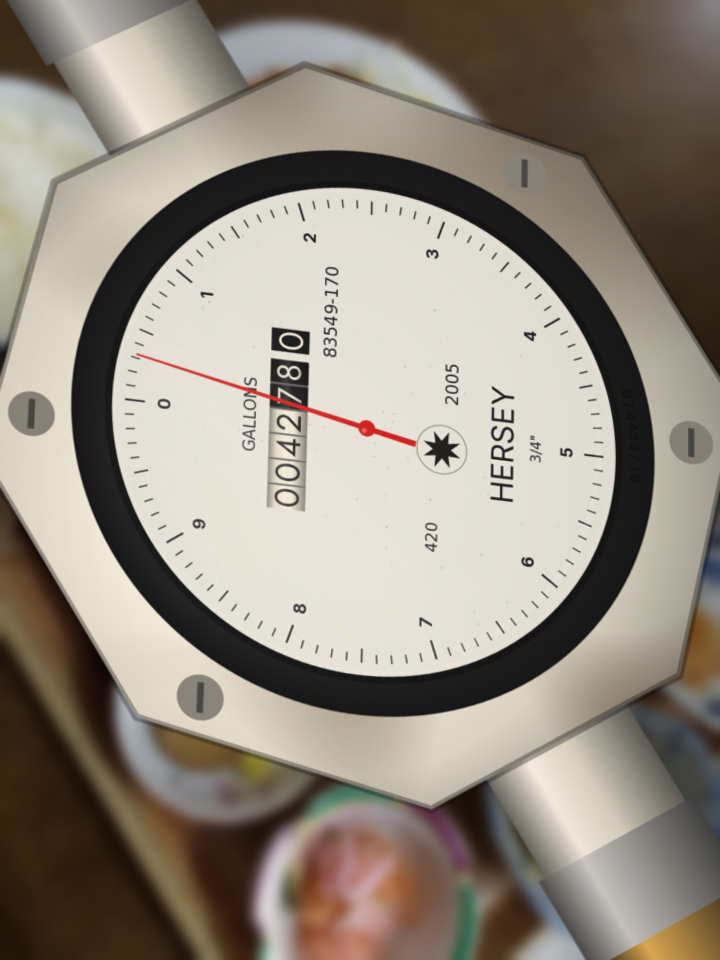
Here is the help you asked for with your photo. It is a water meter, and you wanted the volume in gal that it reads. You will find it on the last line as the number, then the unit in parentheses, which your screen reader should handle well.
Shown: 42780.3 (gal)
